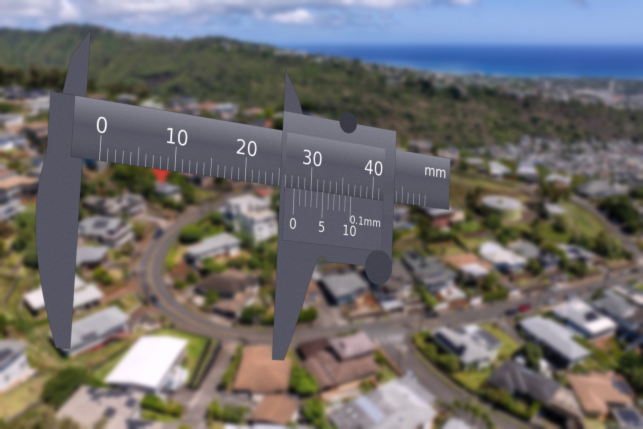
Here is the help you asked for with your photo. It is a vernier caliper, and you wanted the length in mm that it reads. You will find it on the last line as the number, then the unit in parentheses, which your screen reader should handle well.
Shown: 27.4 (mm)
